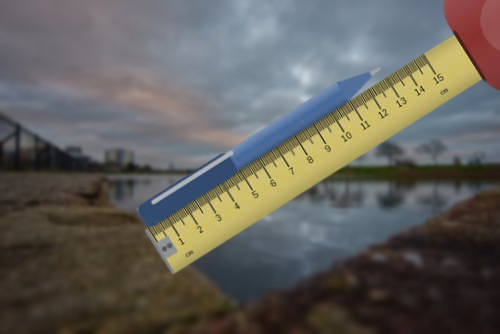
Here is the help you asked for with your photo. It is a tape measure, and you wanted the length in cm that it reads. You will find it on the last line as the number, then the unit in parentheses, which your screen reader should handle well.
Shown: 13 (cm)
